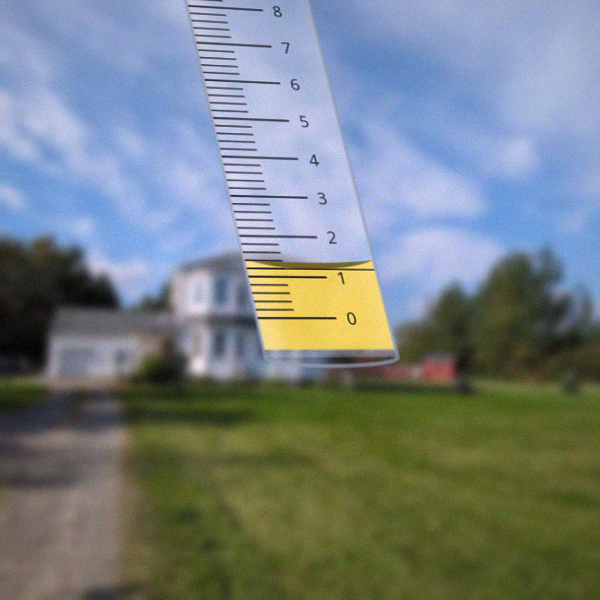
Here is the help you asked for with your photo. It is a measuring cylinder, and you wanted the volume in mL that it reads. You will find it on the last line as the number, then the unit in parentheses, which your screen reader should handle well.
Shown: 1.2 (mL)
